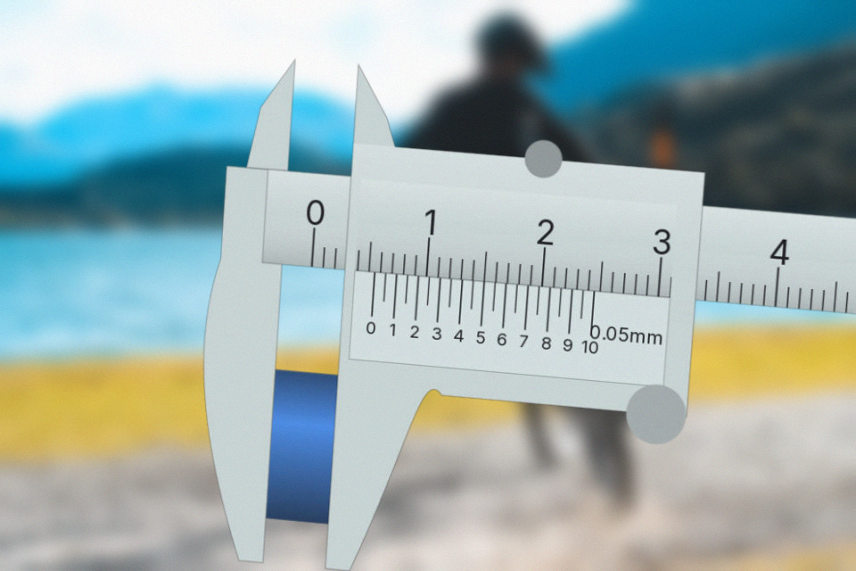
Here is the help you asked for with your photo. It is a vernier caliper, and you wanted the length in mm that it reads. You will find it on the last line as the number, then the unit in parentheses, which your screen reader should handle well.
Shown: 5.5 (mm)
